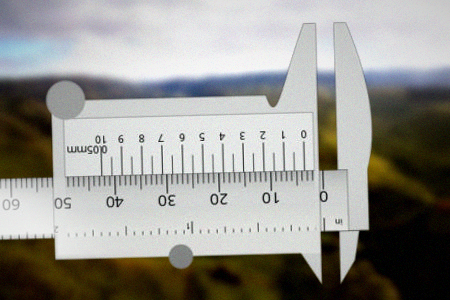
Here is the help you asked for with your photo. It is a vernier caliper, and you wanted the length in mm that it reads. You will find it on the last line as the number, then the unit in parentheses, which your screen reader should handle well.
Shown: 3.5 (mm)
